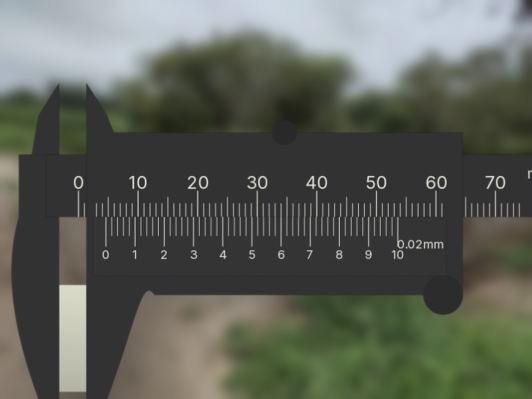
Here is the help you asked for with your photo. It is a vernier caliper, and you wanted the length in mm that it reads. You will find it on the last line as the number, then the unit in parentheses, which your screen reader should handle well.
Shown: 4.6 (mm)
